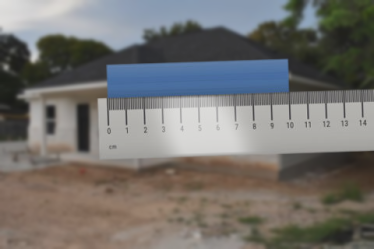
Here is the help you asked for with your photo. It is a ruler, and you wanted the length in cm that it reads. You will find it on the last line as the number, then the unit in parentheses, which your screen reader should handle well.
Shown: 10 (cm)
